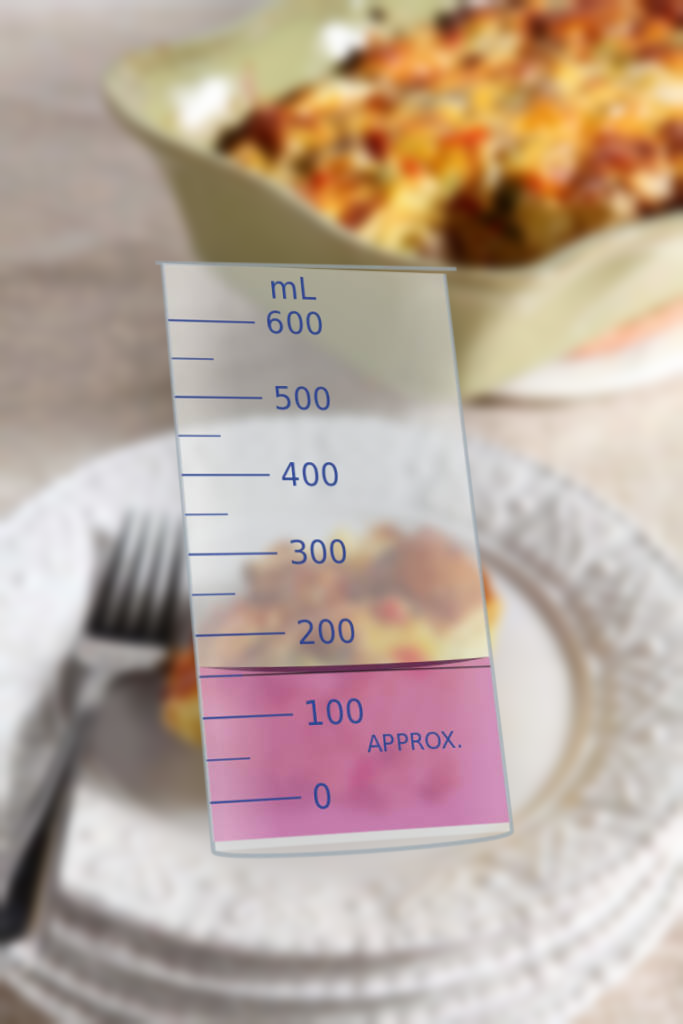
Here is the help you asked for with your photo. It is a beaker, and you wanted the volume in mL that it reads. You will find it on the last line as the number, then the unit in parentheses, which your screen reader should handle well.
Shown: 150 (mL)
